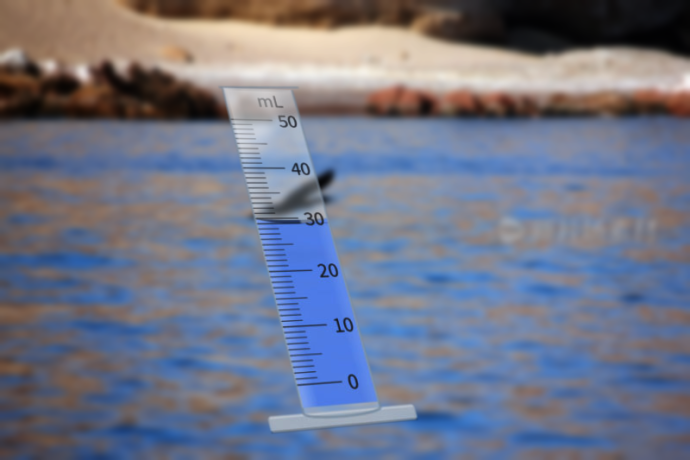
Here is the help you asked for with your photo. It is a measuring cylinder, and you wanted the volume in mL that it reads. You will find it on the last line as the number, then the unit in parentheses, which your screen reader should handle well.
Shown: 29 (mL)
